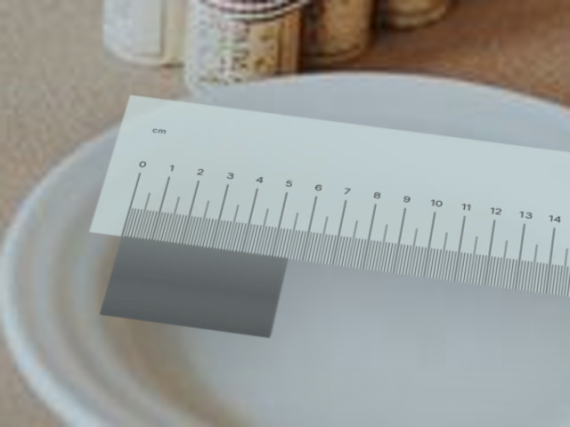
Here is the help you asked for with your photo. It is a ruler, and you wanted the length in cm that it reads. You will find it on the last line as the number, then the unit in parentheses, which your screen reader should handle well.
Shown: 5.5 (cm)
